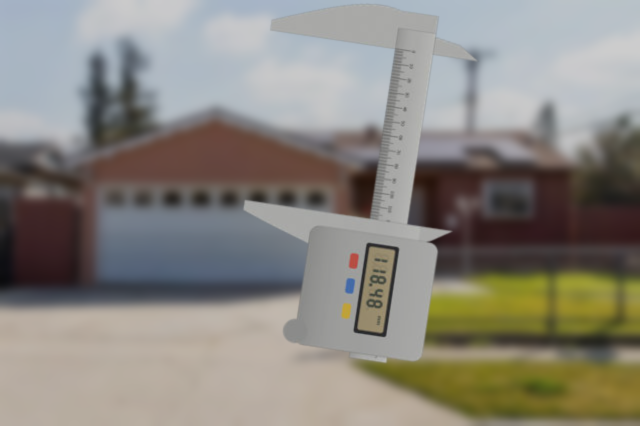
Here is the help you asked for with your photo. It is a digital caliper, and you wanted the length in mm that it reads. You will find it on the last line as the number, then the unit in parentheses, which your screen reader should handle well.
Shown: 118.48 (mm)
